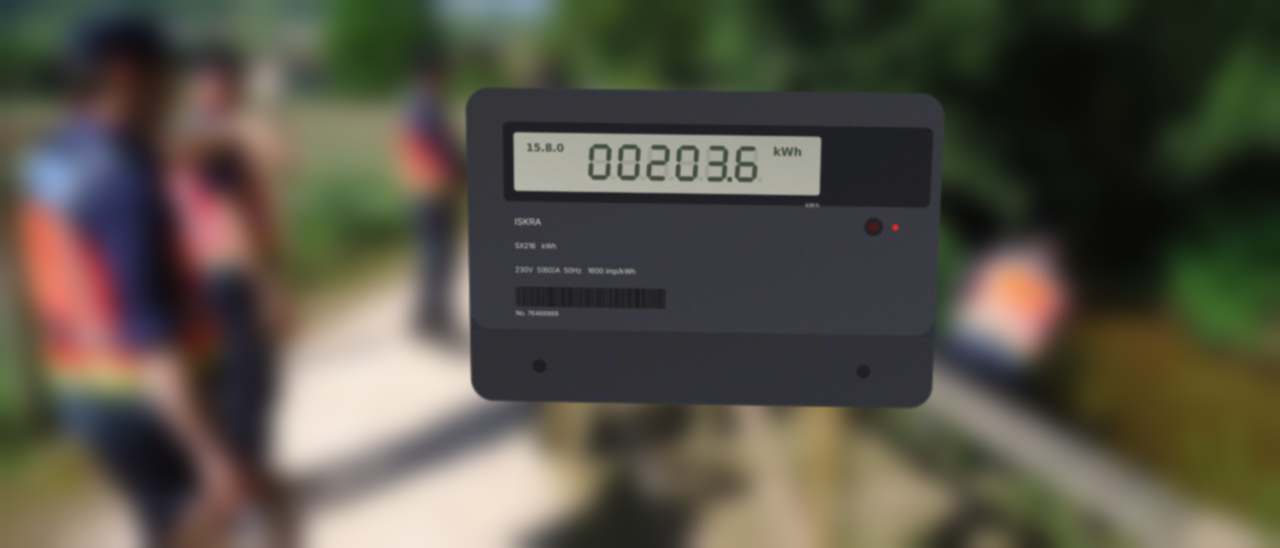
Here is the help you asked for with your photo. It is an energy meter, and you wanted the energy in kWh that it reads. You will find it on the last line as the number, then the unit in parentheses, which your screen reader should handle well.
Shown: 203.6 (kWh)
